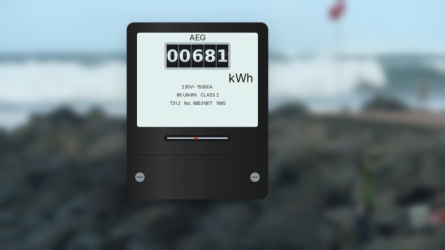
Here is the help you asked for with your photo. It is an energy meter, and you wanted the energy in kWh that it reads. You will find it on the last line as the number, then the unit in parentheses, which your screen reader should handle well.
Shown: 681 (kWh)
